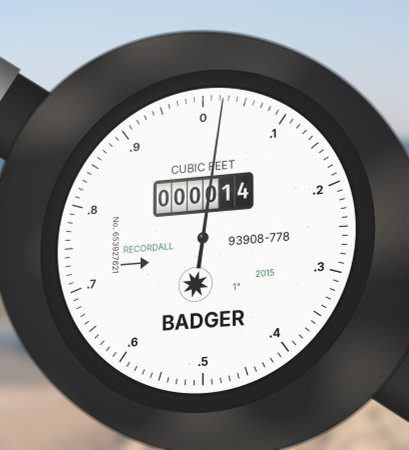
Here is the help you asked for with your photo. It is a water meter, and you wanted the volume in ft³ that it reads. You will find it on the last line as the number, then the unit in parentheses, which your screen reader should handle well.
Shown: 14.02 (ft³)
